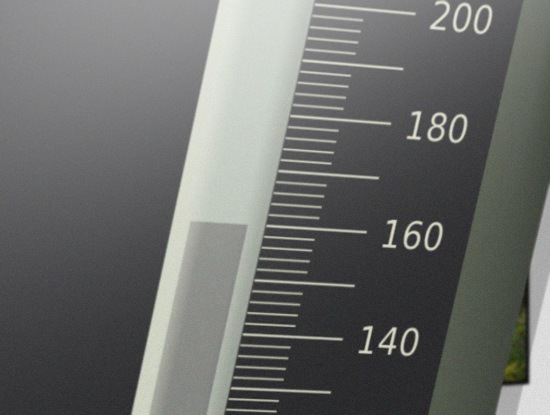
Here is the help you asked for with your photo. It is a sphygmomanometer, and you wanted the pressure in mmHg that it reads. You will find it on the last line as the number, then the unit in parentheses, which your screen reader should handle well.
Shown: 160 (mmHg)
